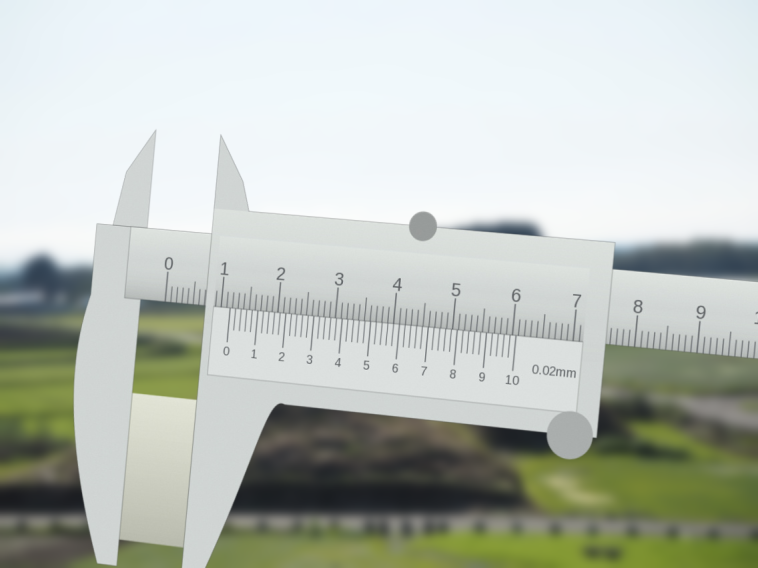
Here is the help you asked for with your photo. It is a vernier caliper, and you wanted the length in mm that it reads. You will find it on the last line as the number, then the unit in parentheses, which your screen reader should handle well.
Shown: 11.6 (mm)
